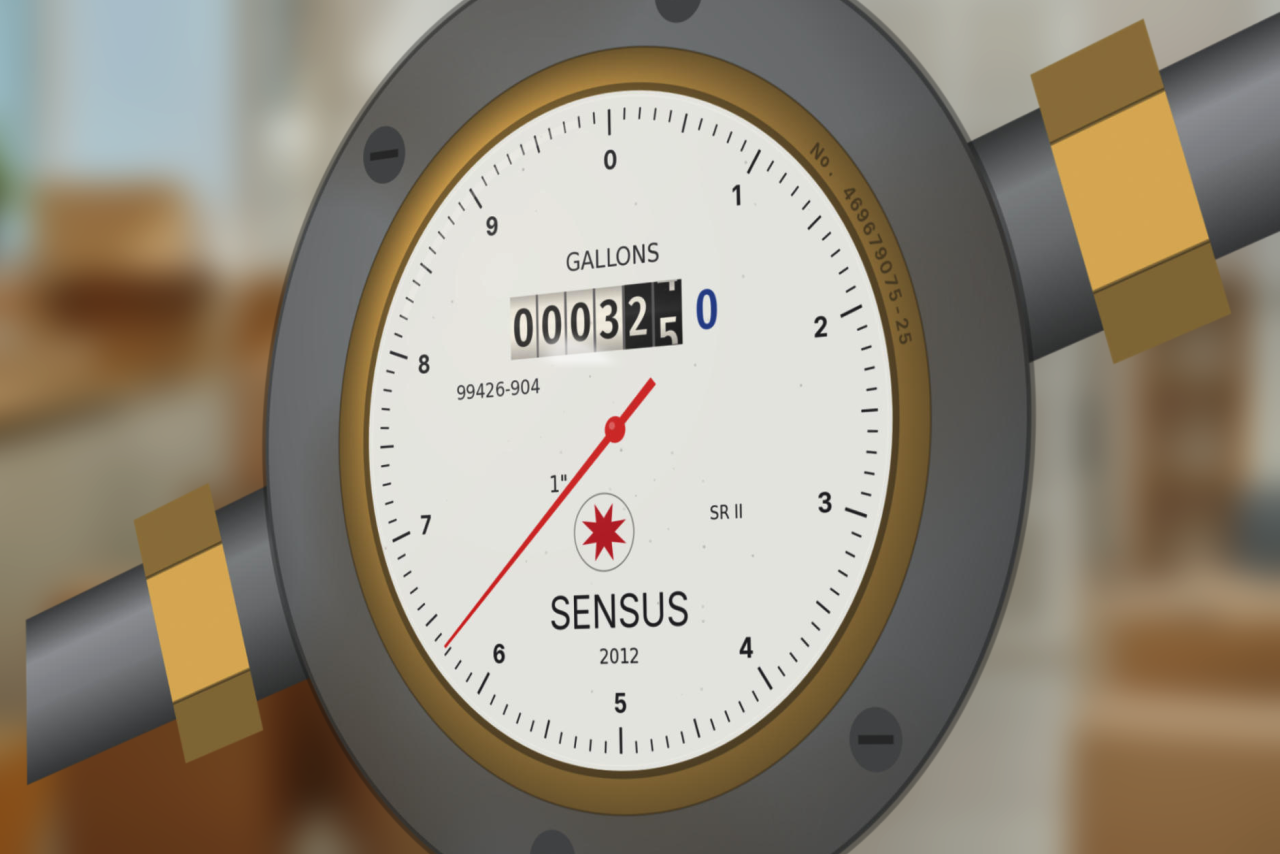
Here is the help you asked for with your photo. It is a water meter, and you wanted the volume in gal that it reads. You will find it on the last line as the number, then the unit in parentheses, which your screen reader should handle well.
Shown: 3246.3 (gal)
